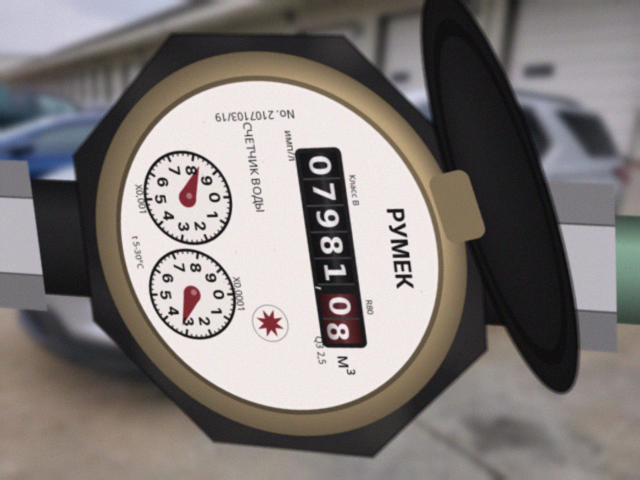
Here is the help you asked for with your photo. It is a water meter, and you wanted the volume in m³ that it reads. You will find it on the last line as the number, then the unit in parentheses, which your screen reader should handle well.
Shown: 7981.0783 (m³)
